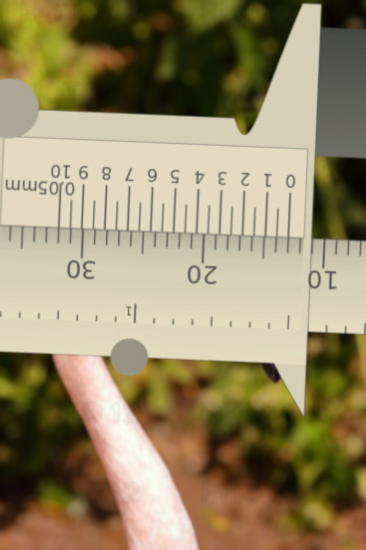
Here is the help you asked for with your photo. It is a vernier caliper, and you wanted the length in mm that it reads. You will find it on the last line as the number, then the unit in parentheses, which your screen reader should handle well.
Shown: 13.0 (mm)
